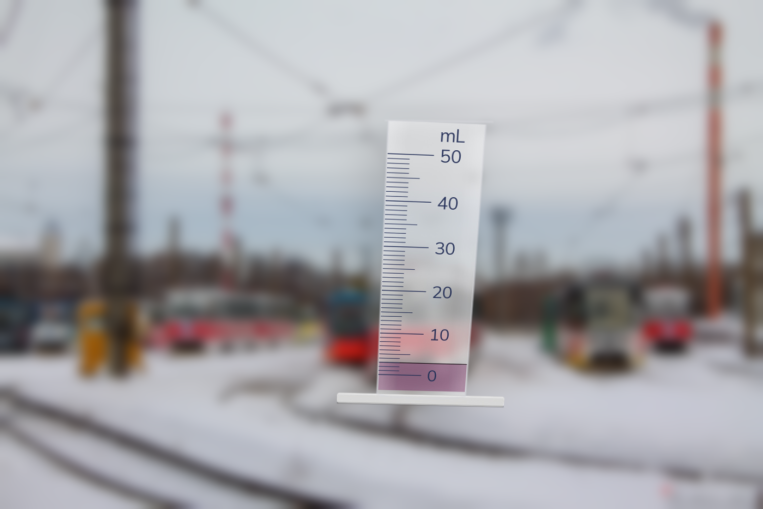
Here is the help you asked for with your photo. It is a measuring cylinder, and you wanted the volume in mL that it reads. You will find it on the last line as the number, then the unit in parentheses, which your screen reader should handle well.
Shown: 3 (mL)
